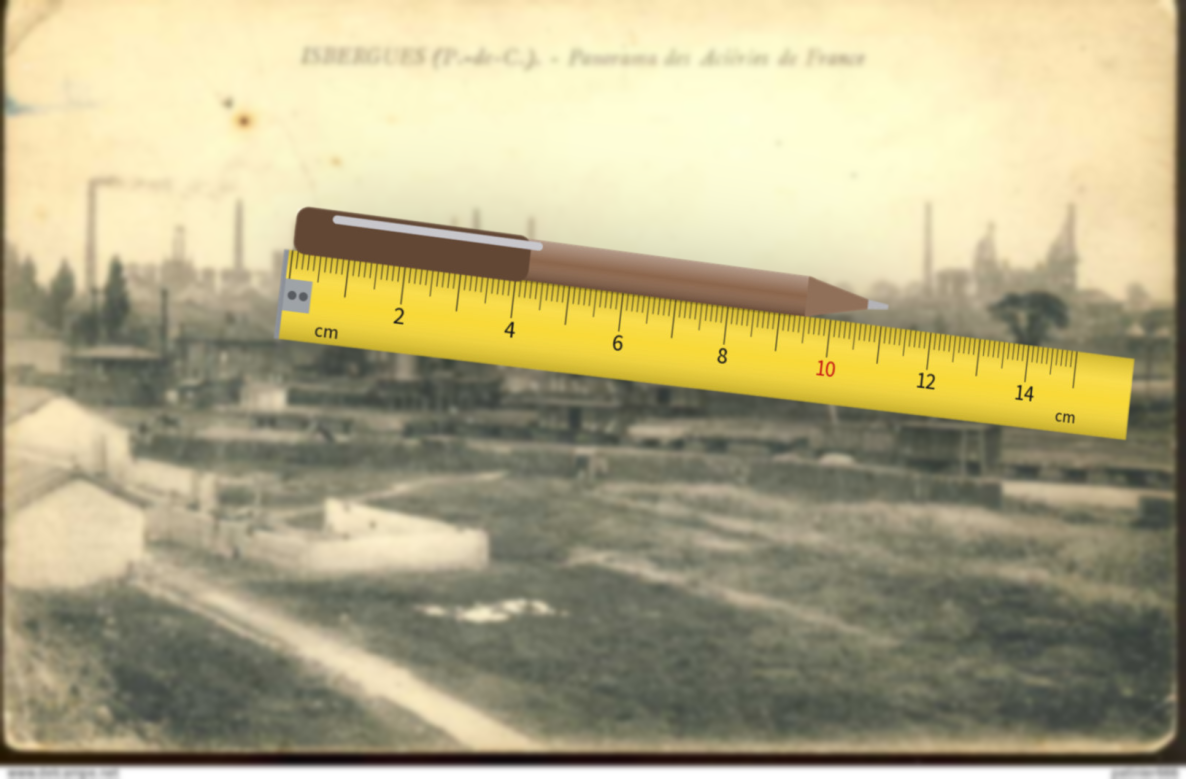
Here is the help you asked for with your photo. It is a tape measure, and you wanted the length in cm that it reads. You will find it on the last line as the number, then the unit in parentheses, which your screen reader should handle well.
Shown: 11.1 (cm)
